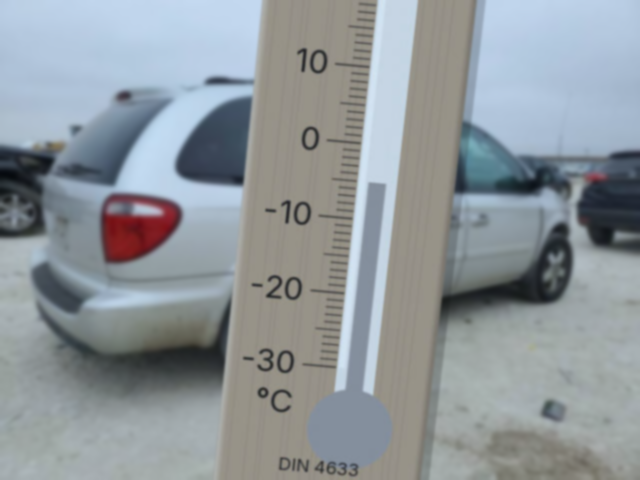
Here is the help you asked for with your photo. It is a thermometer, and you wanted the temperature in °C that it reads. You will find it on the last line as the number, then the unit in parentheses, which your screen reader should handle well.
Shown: -5 (°C)
